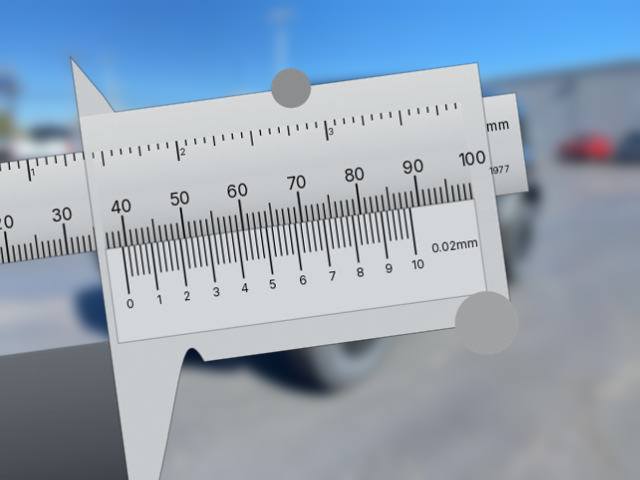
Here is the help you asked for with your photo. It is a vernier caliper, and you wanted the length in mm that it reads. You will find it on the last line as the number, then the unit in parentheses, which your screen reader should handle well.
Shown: 39.4 (mm)
